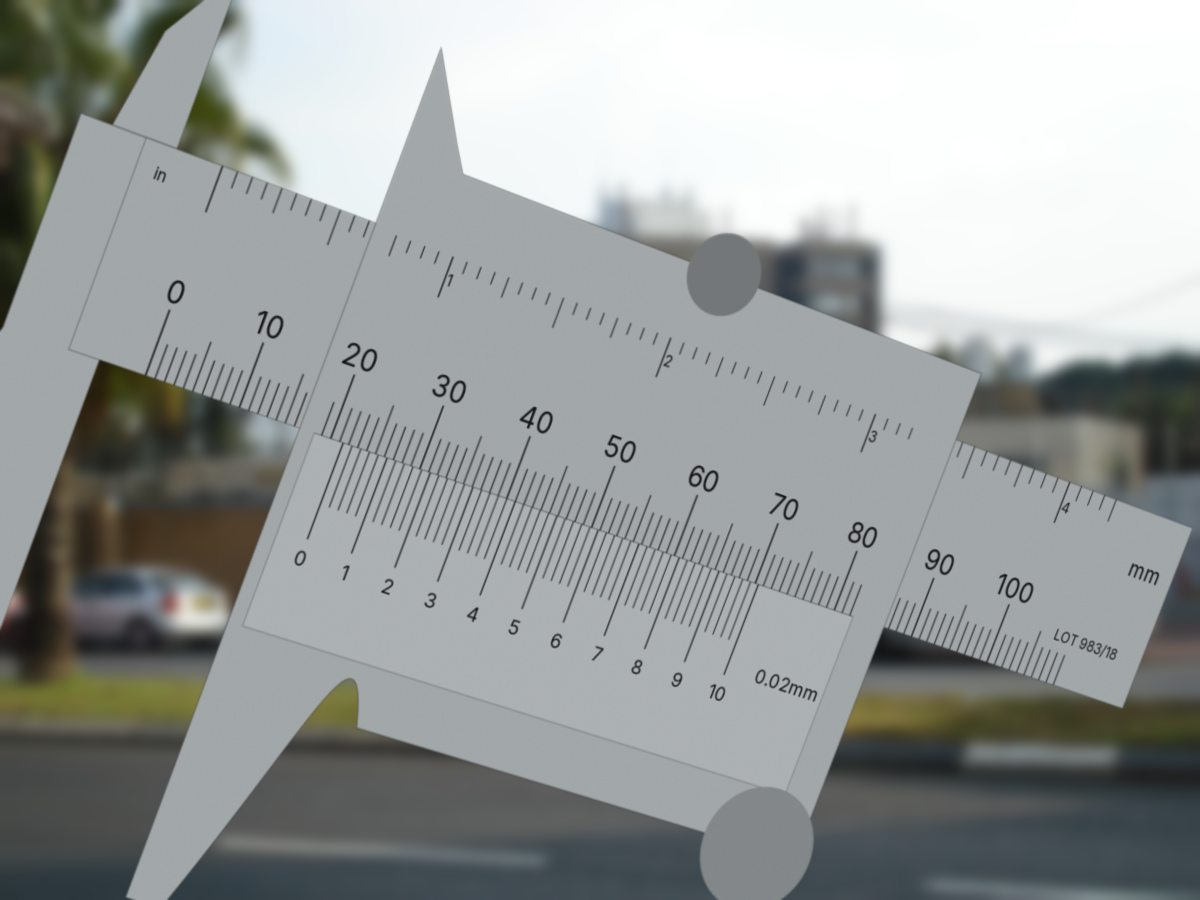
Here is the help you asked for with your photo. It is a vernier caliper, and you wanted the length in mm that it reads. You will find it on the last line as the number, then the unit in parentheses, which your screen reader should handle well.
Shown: 21.4 (mm)
